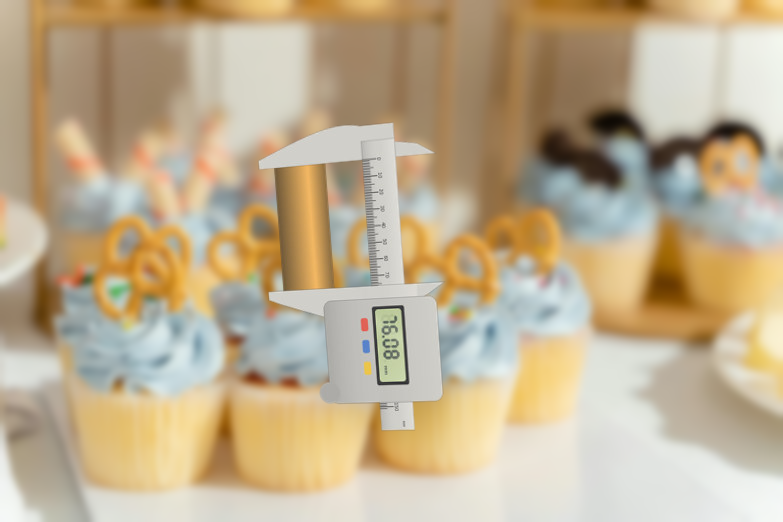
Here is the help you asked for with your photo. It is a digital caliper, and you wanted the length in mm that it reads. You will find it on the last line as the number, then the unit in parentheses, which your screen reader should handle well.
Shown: 76.08 (mm)
